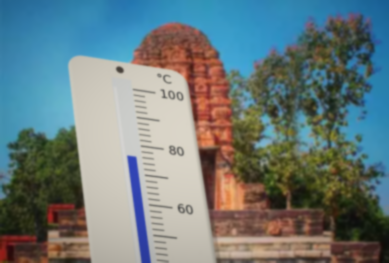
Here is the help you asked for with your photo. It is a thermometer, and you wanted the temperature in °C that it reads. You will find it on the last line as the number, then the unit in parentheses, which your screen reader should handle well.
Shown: 76 (°C)
